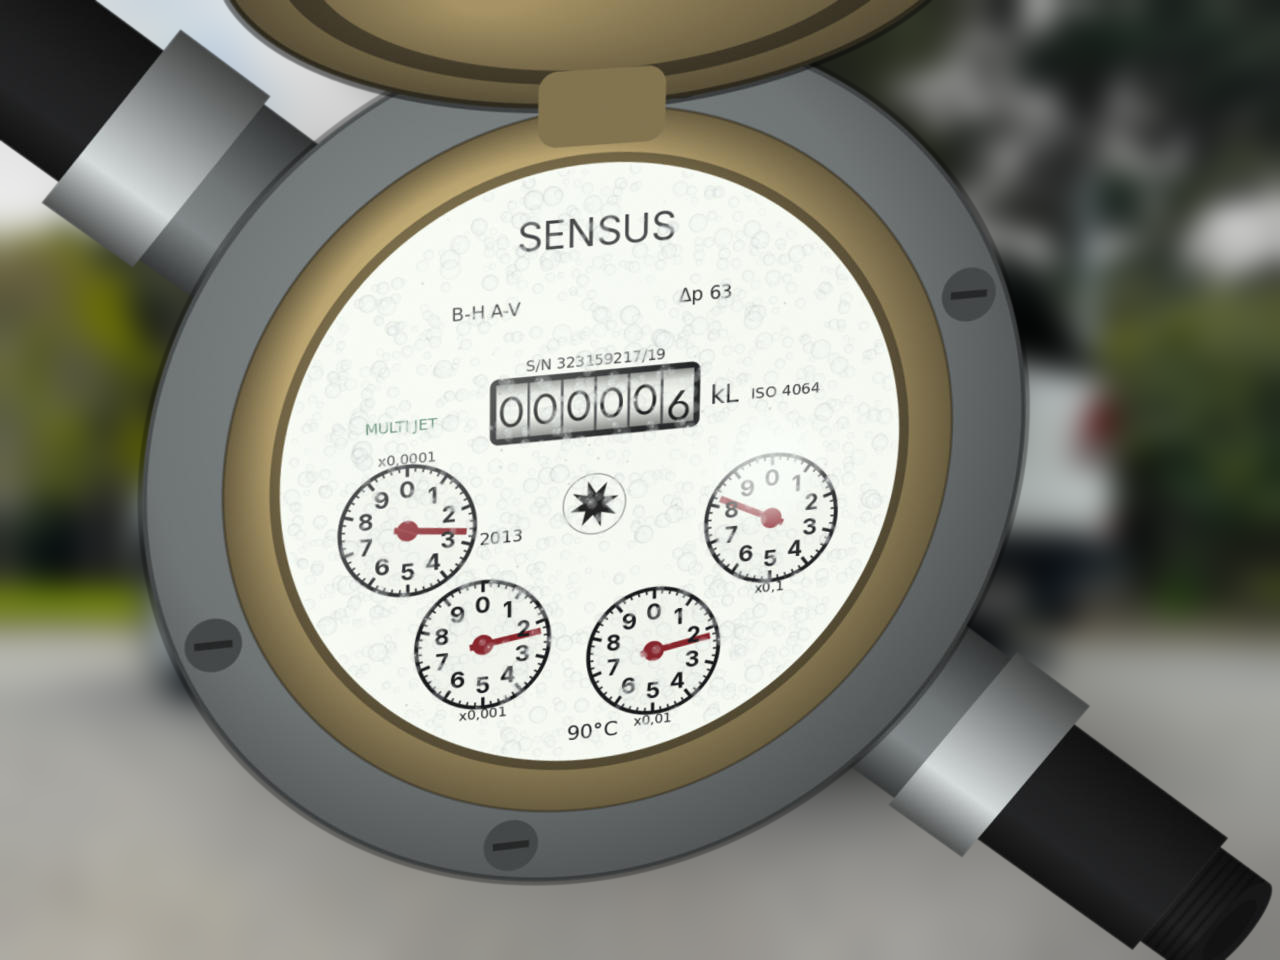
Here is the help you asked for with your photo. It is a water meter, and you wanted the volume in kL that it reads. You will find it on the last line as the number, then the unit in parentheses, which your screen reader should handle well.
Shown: 5.8222 (kL)
